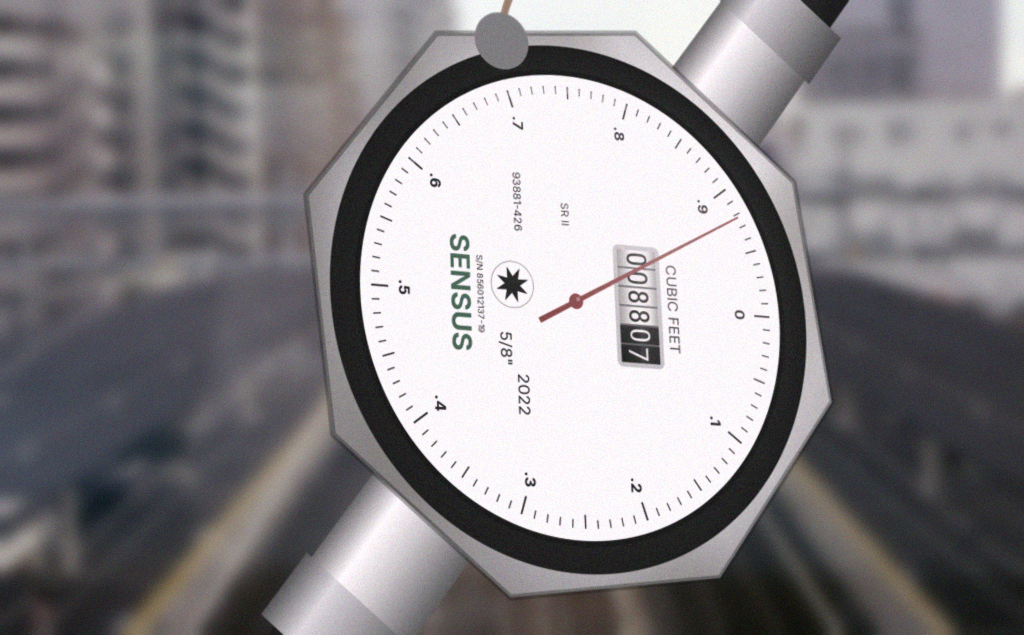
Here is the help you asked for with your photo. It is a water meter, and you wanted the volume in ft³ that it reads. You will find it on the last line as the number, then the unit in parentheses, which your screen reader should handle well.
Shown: 8806.92 (ft³)
